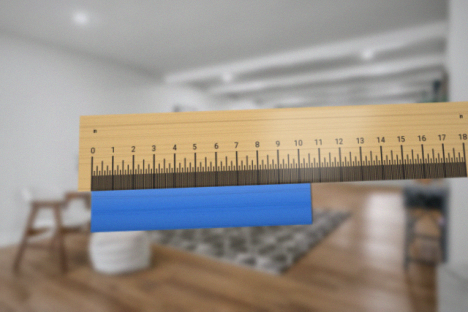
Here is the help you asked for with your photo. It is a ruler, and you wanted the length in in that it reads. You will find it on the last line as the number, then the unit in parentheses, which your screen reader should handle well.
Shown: 10.5 (in)
